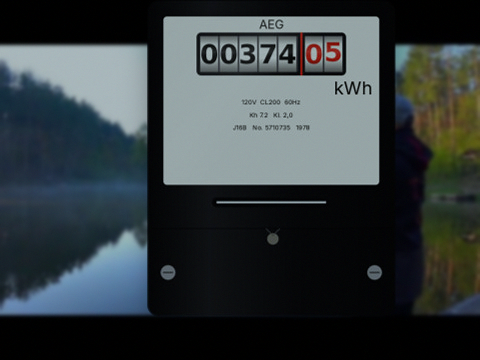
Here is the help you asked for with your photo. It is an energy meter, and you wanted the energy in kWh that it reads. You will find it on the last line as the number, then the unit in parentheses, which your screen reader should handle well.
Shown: 374.05 (kWh)
